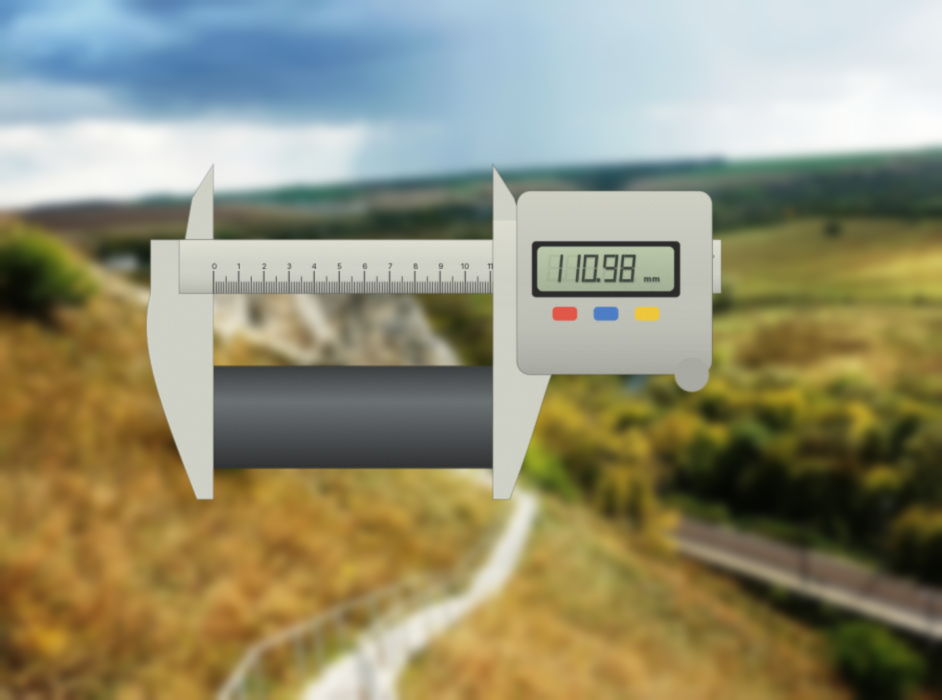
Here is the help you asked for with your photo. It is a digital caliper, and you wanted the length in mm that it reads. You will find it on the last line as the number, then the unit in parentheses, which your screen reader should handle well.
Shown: 110.98 (mm)
